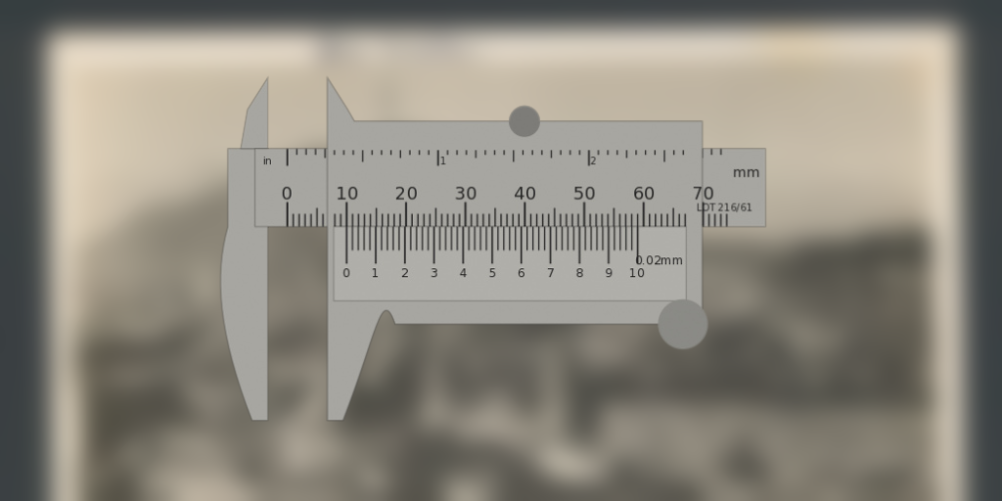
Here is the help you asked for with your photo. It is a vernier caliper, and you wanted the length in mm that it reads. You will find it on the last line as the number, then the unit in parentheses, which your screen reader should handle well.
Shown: 10.0 (mm)
